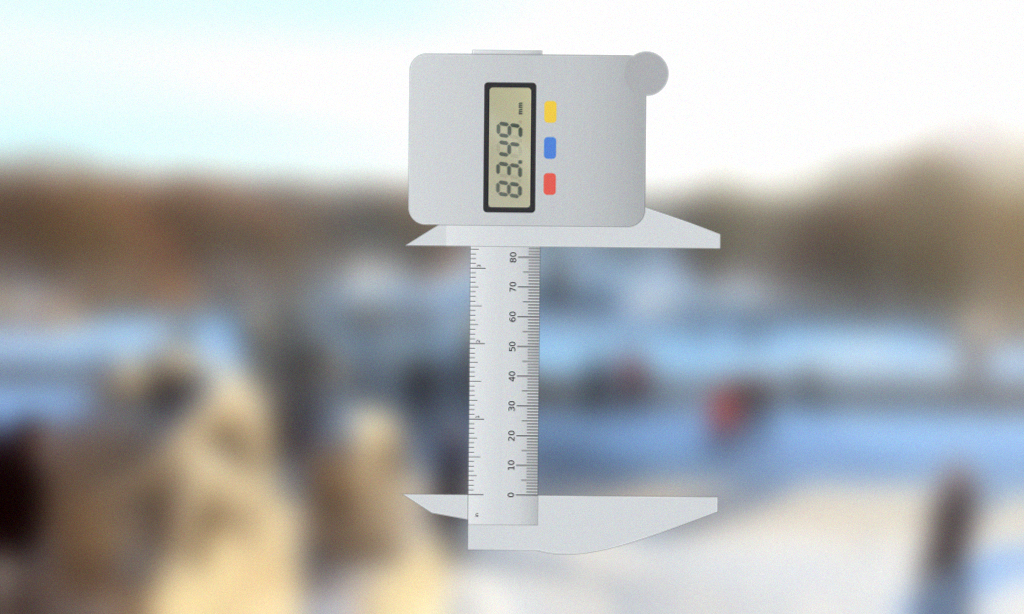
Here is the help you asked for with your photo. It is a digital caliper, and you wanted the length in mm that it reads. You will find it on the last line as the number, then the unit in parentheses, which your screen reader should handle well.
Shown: 83.49 (mm)
